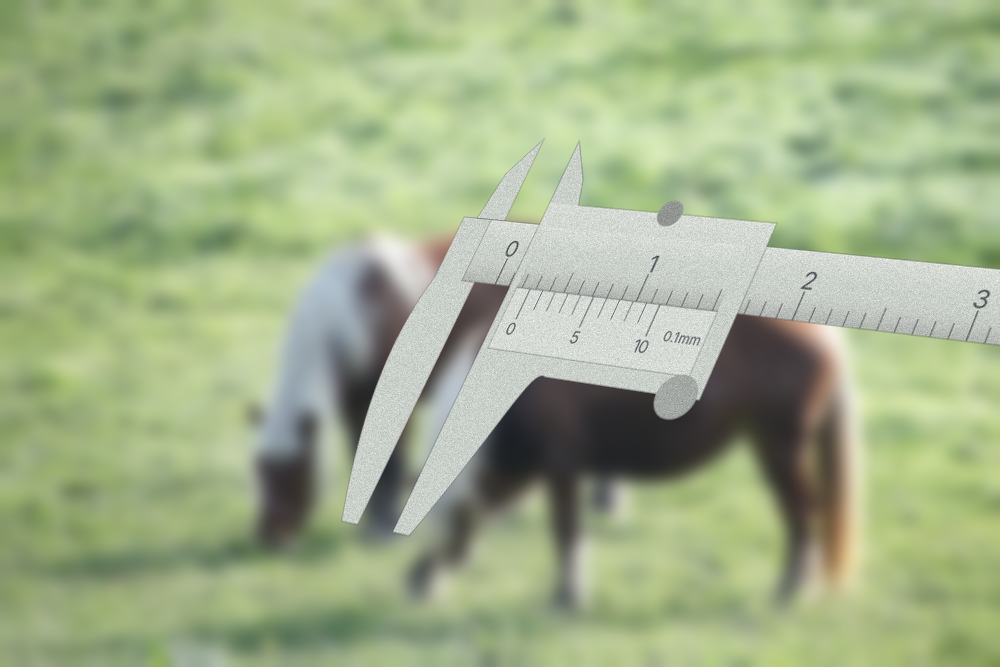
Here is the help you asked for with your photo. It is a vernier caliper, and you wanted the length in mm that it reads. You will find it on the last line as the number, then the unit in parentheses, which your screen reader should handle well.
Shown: 2.6 (mm)
